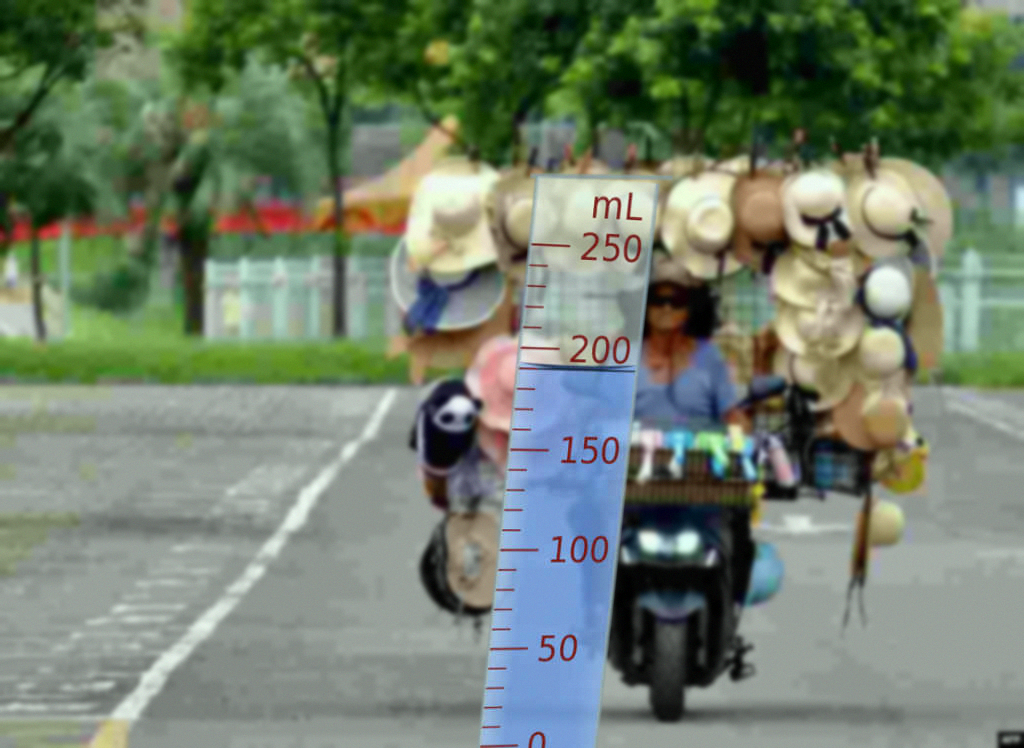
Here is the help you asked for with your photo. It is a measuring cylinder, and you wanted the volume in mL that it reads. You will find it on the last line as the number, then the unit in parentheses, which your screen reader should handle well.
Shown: 190 (mL)
